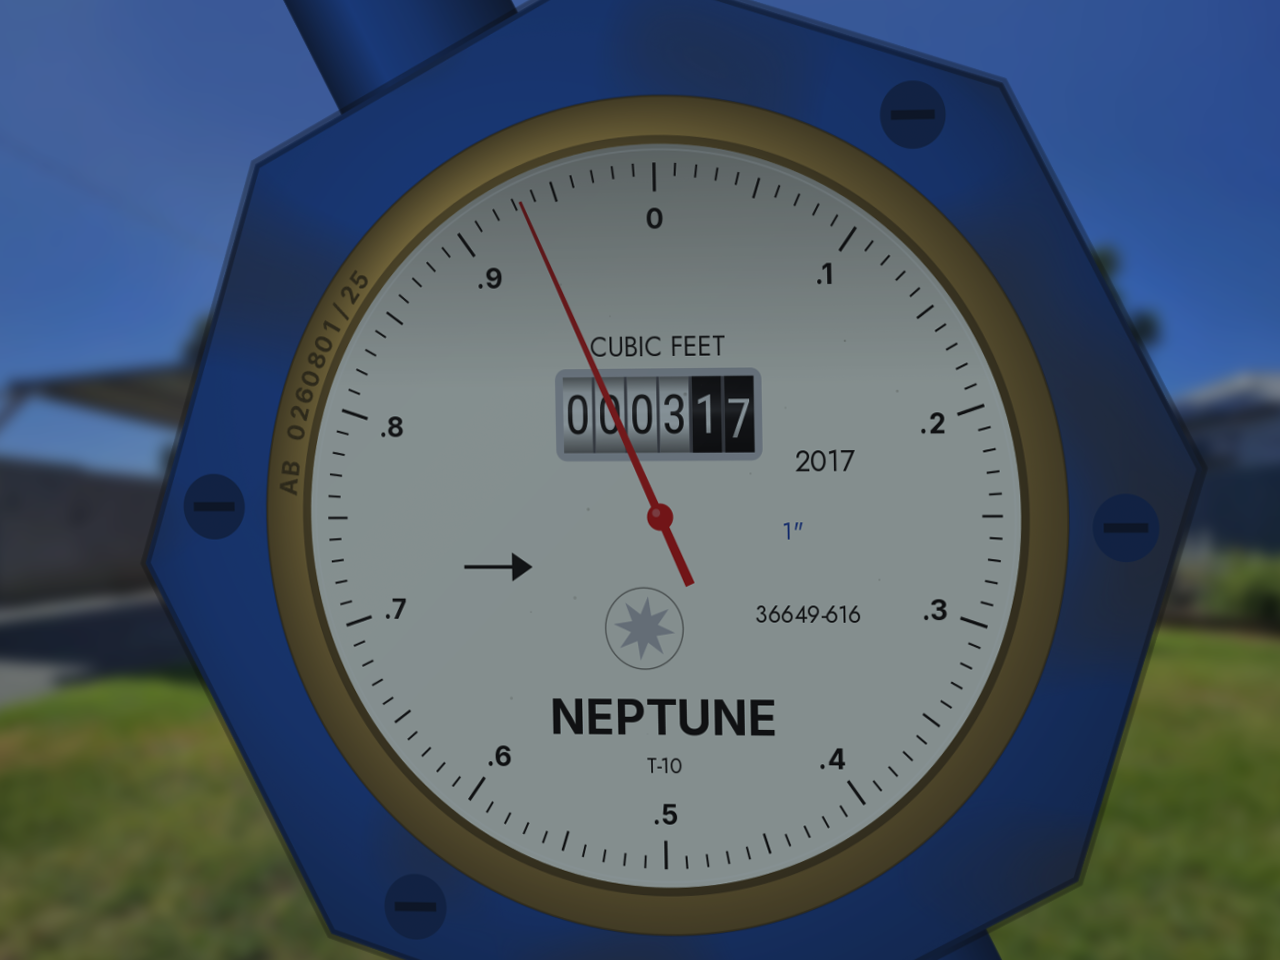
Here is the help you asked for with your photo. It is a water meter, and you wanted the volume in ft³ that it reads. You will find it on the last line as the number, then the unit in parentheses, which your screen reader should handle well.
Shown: 316.93 (ft³)
